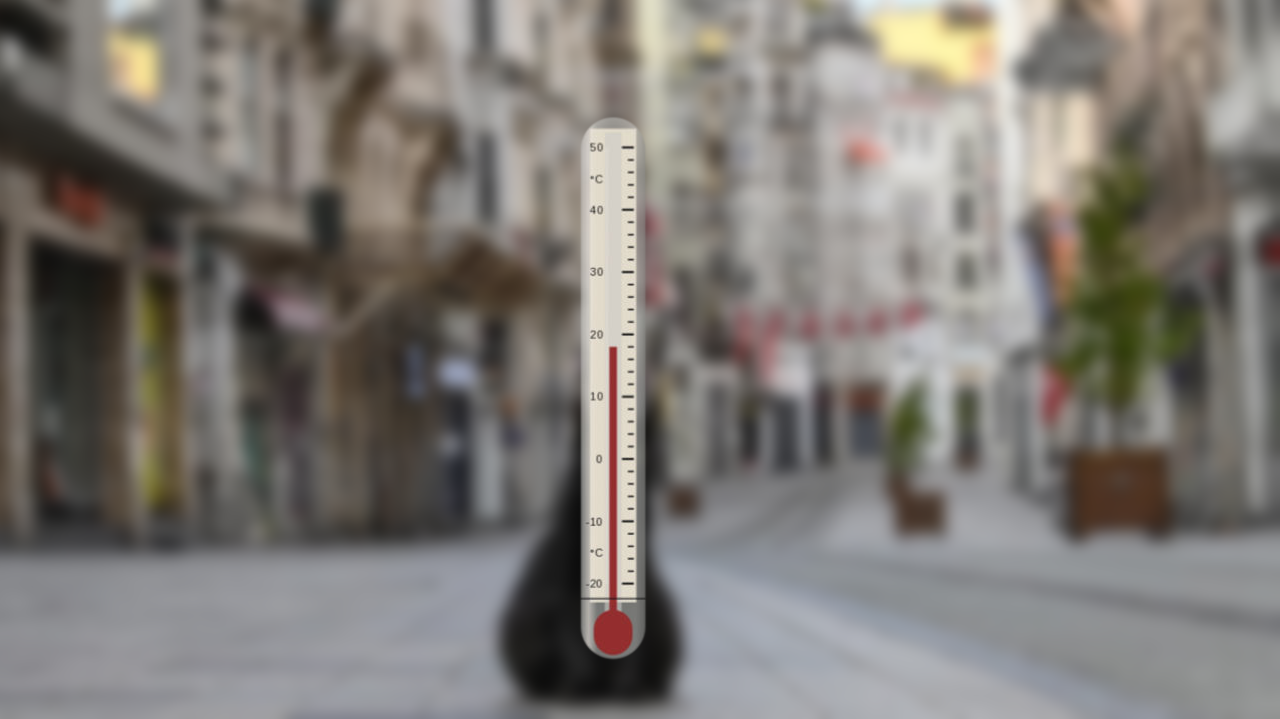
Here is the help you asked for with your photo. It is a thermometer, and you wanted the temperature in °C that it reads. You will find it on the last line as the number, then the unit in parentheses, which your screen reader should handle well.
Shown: 18 (°C)
